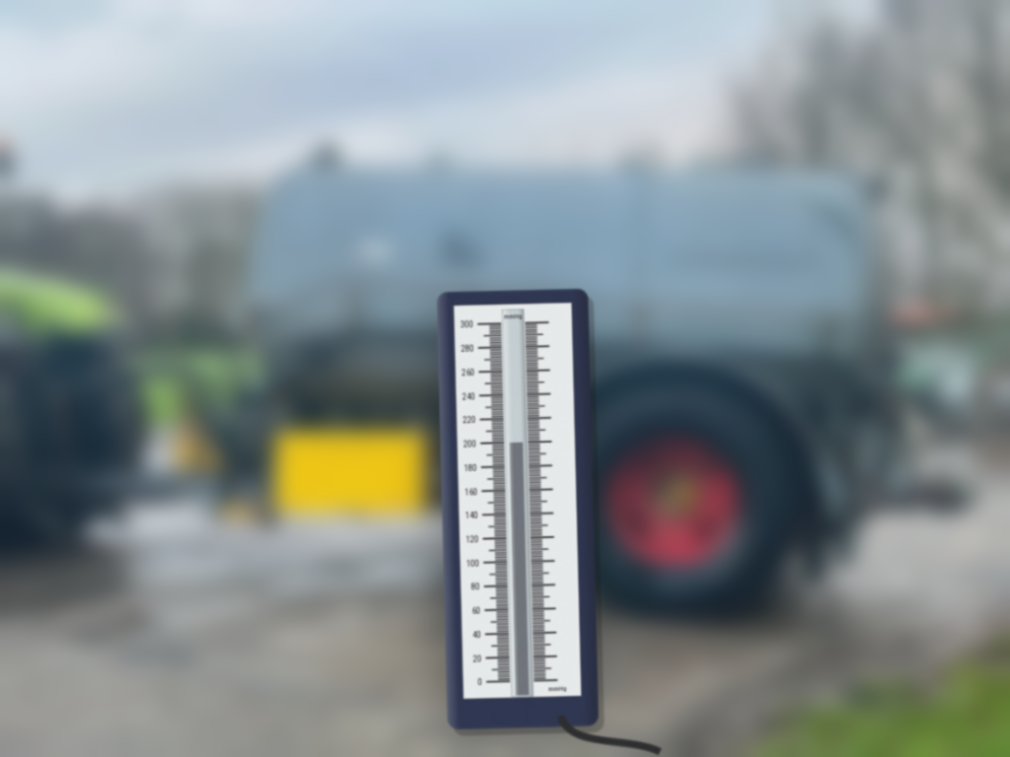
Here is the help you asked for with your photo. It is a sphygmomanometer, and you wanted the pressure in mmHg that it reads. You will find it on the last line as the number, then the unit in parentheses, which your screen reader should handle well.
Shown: 200 (mmHg)
